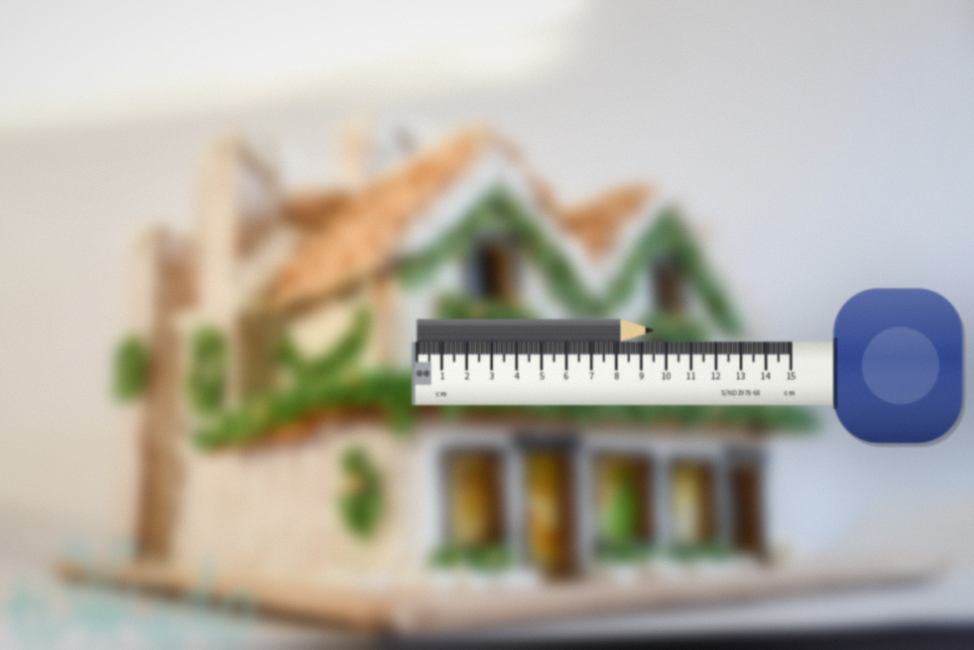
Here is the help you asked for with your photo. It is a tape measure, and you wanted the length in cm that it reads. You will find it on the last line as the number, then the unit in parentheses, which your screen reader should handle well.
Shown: 9.5 (cm)
